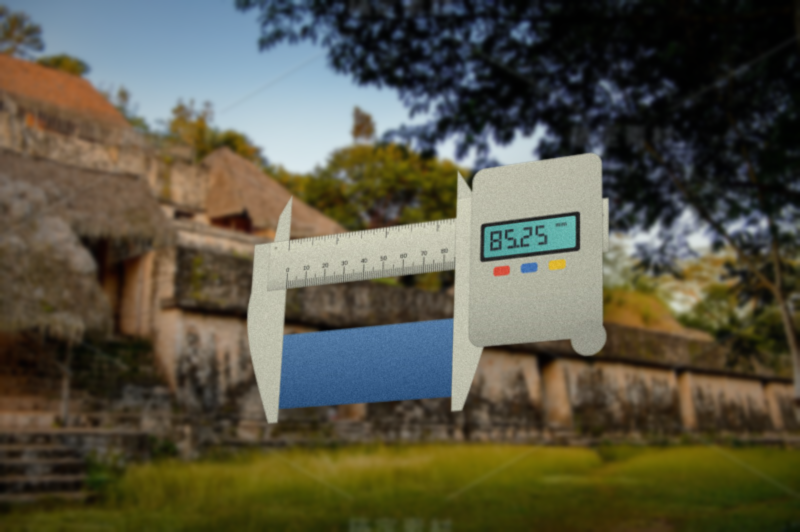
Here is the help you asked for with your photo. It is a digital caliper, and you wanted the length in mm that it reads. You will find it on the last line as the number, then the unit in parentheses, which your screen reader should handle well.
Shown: 85.25 (mm)
